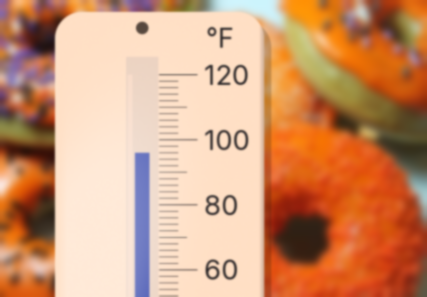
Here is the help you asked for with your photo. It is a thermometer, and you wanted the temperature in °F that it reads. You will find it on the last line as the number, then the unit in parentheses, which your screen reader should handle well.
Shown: 96 (°F)
